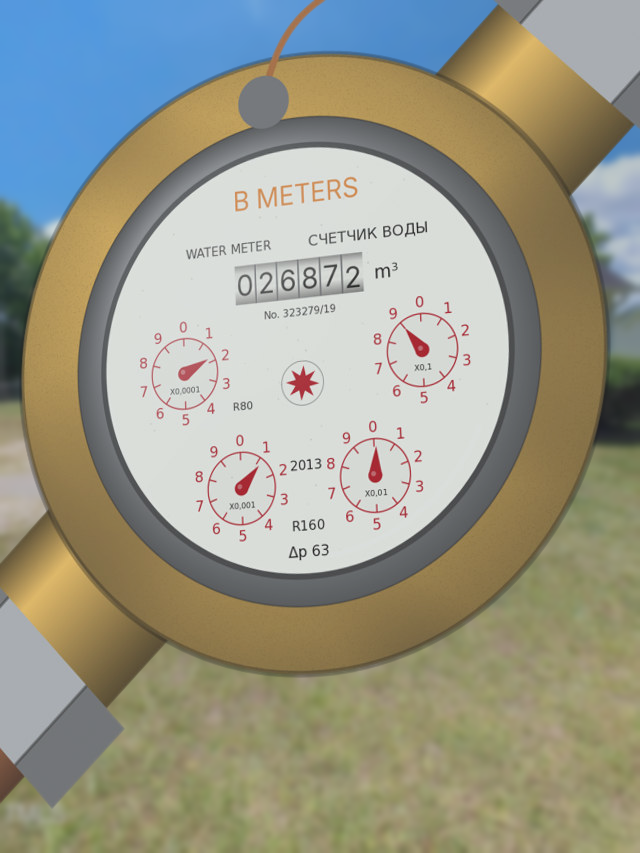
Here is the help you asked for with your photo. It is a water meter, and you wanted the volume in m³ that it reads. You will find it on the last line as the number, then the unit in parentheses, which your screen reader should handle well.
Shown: 26871.9011 (m³)
